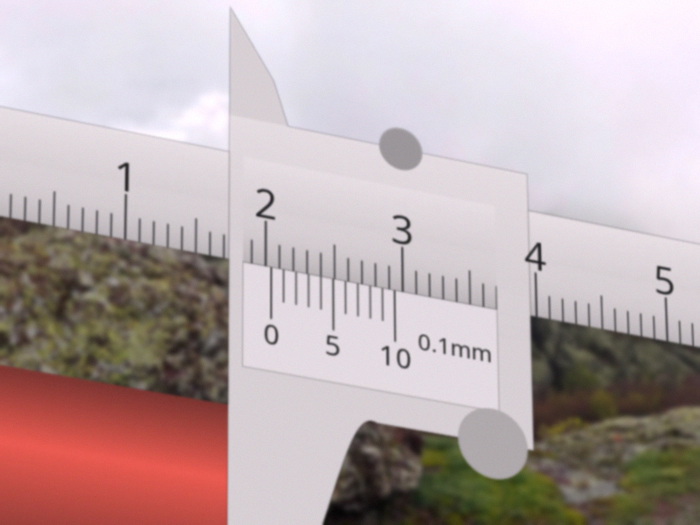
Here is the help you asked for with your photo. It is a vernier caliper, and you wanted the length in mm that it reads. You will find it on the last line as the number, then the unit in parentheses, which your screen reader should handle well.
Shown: 20.4 (mm)
